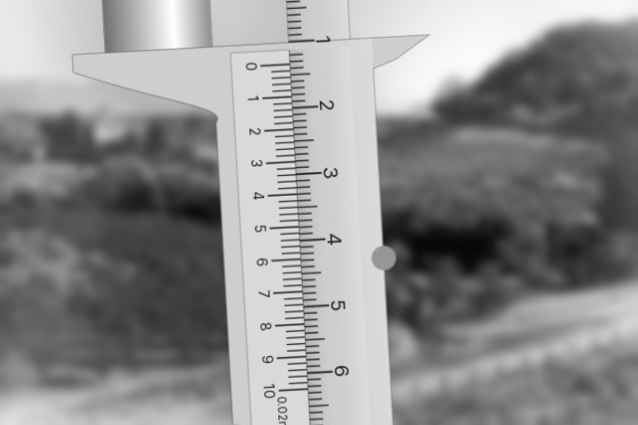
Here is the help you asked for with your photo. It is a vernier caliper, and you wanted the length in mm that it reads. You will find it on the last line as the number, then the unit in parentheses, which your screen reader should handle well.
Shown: 13.4 (mm)
